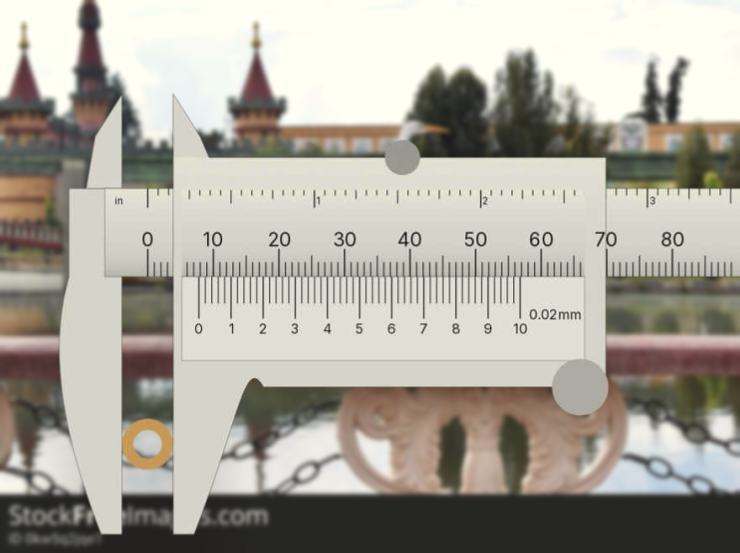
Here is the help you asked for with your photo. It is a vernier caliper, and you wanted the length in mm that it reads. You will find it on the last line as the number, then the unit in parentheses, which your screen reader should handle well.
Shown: 7.8 (mm)
